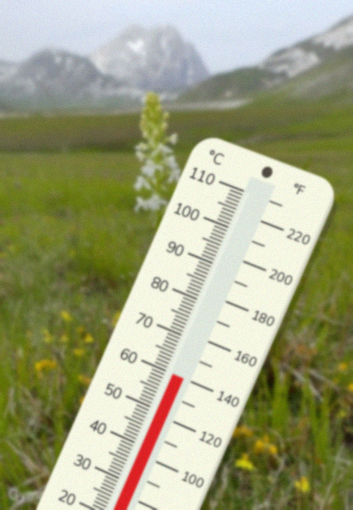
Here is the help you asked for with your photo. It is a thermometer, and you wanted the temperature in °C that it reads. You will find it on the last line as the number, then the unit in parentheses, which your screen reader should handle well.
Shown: 60 (°C)
